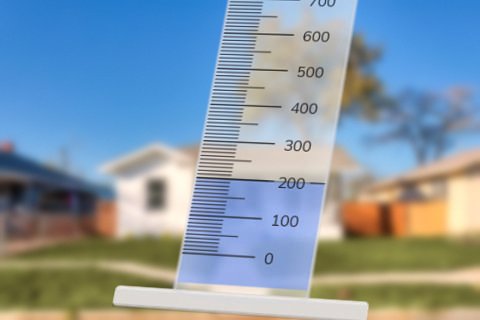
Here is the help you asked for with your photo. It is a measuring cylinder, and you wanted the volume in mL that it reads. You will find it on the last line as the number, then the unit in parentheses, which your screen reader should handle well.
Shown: 200 (mL)
